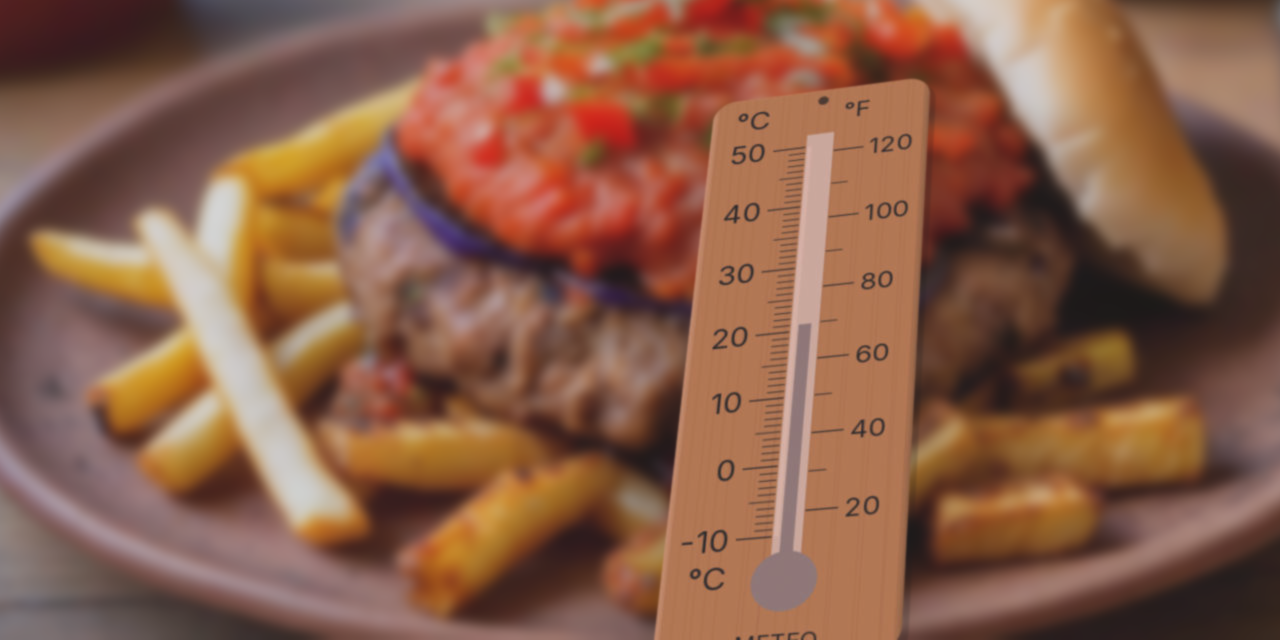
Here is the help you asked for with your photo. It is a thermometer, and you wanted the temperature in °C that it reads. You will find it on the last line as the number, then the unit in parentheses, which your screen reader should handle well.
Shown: 21 (°C)
